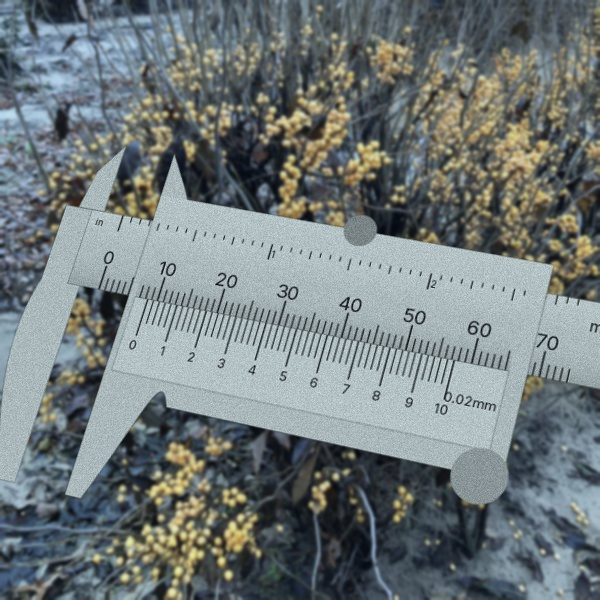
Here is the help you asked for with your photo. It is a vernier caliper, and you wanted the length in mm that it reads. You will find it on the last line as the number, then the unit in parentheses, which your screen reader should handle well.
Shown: 8.4 (mm)
